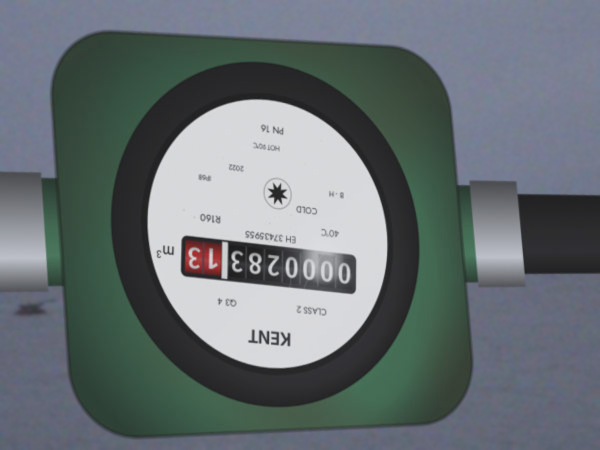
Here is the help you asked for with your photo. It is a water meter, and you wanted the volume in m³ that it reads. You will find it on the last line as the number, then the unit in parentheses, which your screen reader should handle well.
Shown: 283.13 (m³)
